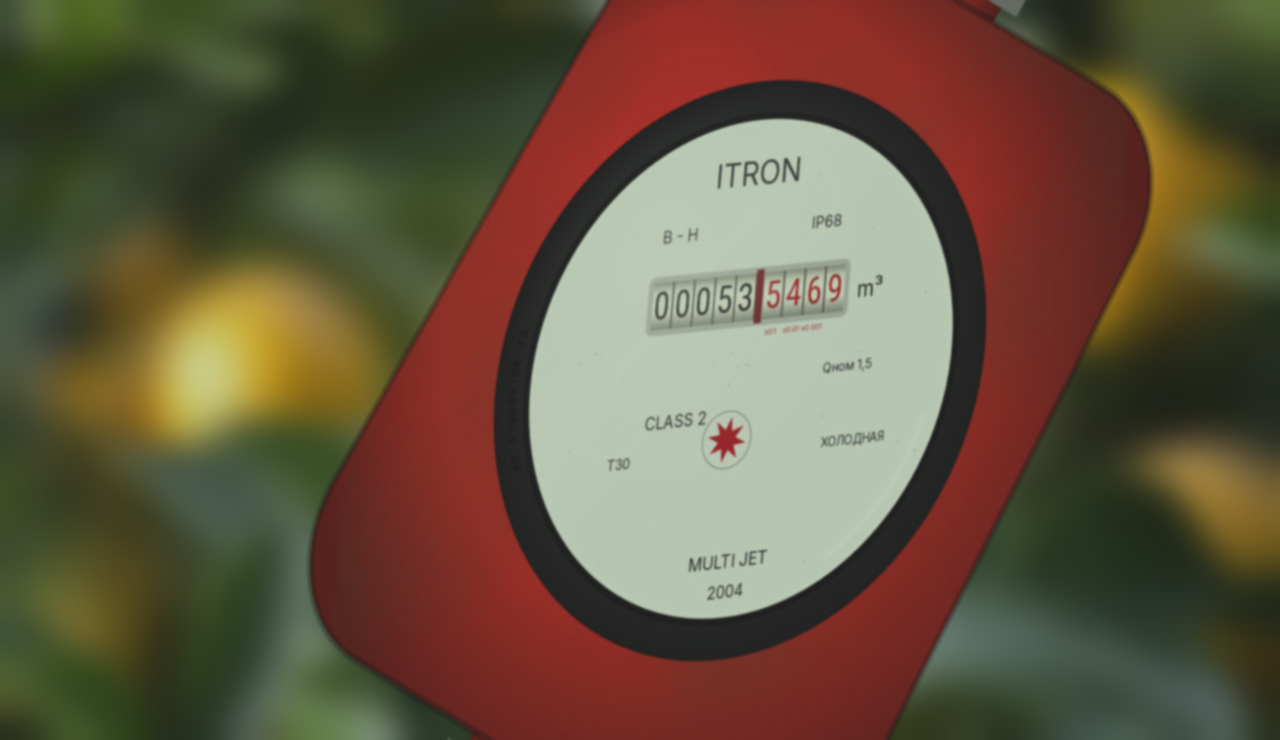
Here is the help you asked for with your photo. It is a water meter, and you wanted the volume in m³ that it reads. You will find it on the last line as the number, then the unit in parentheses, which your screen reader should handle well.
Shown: 53.5469 (m³)
